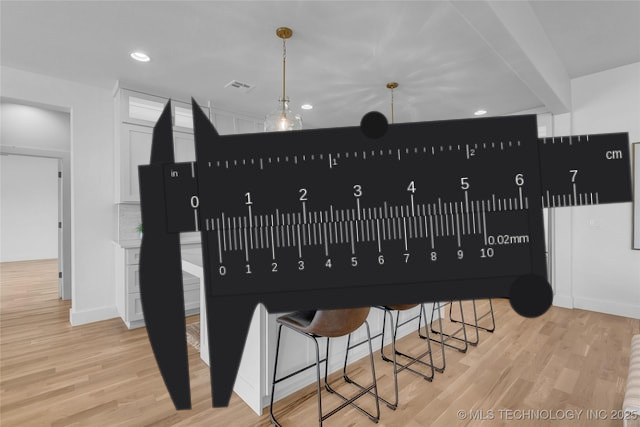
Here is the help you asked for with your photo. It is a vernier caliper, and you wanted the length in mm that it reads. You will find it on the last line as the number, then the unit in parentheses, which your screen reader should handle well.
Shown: 4.0 (mm)
